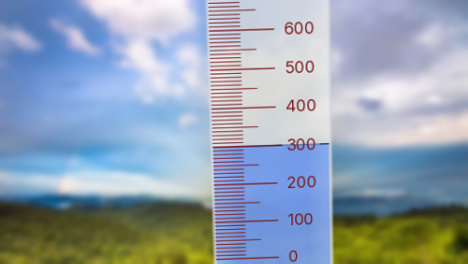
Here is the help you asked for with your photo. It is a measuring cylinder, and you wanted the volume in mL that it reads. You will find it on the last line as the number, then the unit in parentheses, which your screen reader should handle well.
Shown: 300 (mL)
